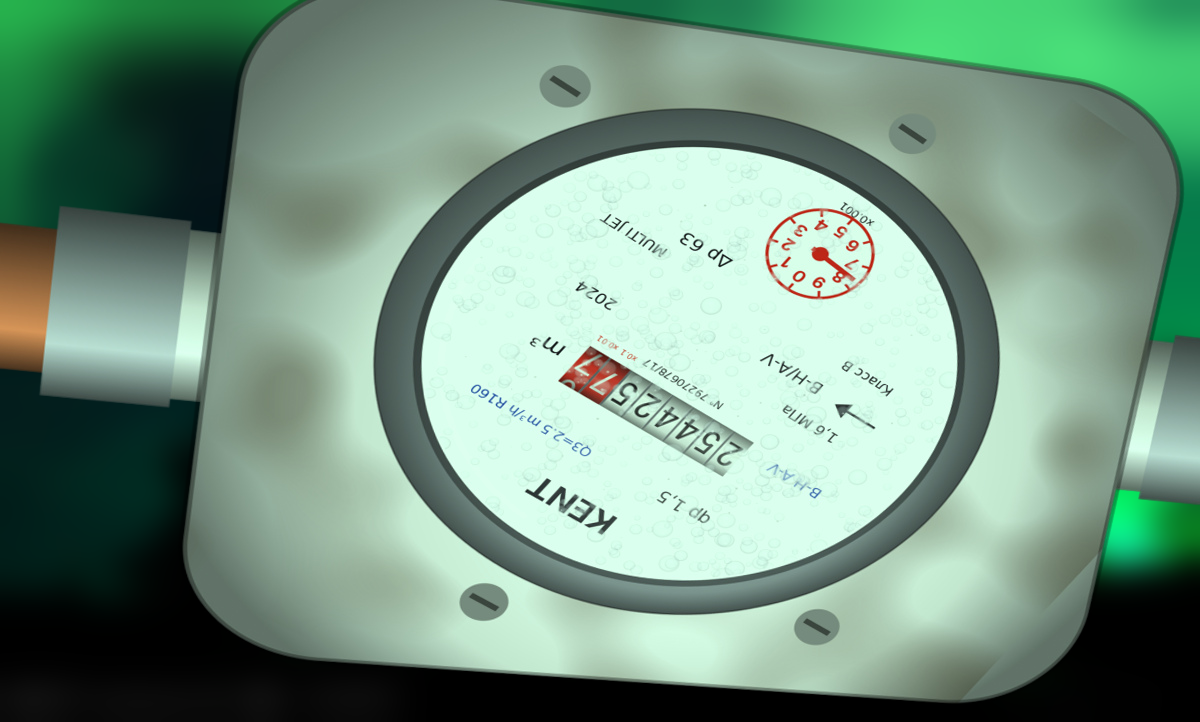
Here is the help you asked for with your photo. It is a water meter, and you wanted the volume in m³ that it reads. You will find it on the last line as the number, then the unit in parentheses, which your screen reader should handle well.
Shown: 254425.767 (m³)
